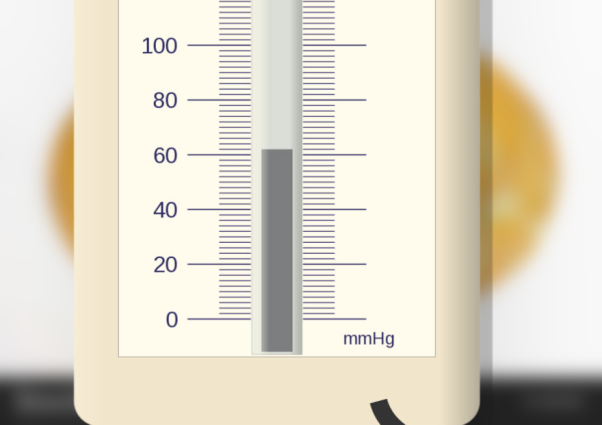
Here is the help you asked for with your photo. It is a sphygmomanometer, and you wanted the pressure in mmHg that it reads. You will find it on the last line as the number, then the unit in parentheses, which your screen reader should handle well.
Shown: 62 (mmHg)
